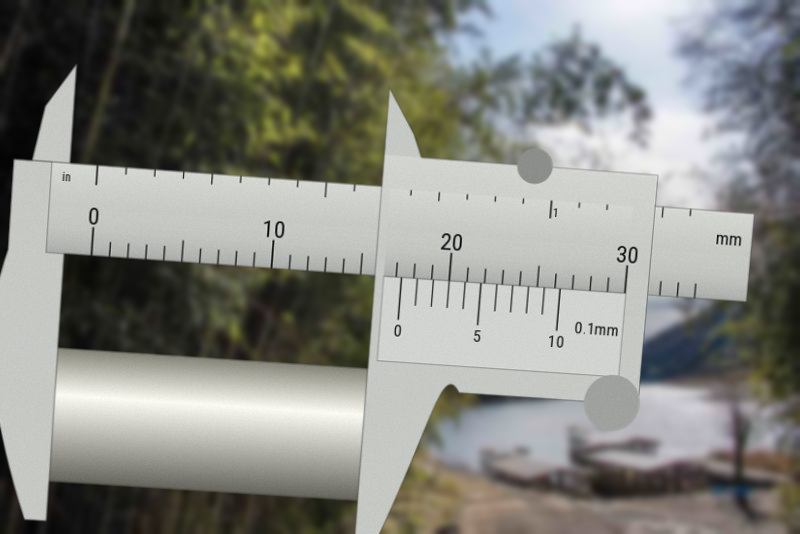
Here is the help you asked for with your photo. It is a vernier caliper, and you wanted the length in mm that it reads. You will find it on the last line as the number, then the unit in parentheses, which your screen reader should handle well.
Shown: 17.3 (mm)
